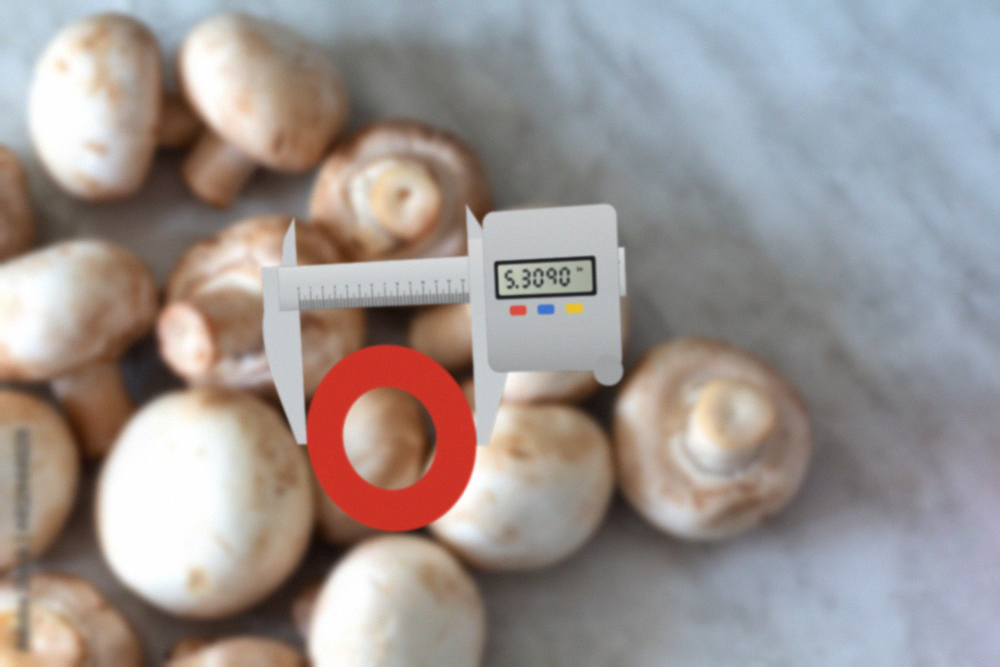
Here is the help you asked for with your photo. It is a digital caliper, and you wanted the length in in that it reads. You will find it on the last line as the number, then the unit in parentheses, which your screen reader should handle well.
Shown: 5.3090 (in)
